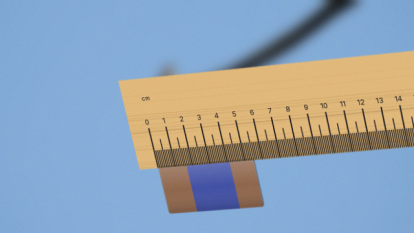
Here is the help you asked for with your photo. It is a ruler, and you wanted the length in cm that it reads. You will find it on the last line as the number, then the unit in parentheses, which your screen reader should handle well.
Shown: 5.5 (cm)
